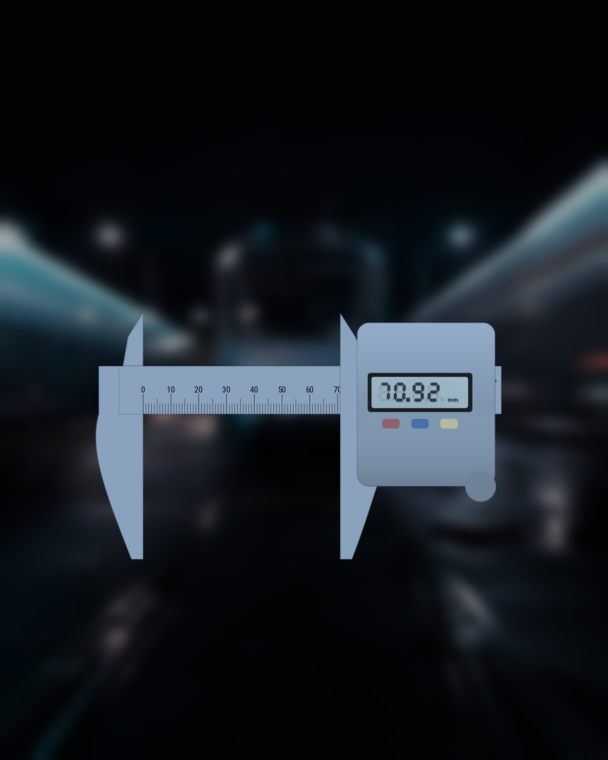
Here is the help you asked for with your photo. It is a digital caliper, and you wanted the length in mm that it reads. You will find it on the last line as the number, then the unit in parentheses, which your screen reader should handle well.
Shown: 70.92 (mm)
